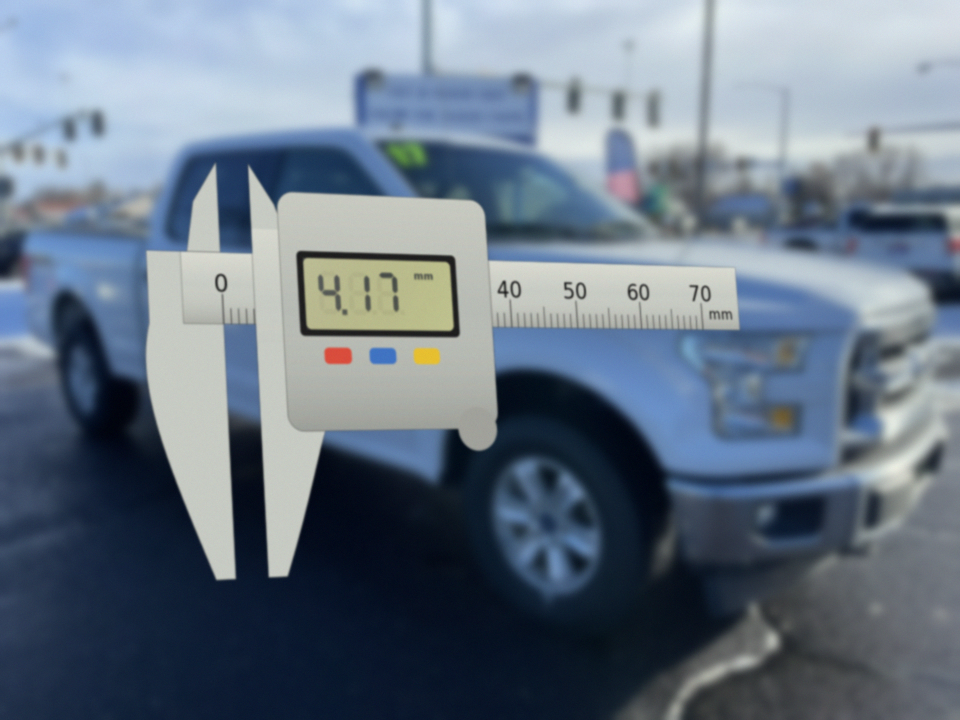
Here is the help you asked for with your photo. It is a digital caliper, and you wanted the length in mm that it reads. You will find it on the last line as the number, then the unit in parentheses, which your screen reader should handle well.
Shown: 4.17 (mm)
